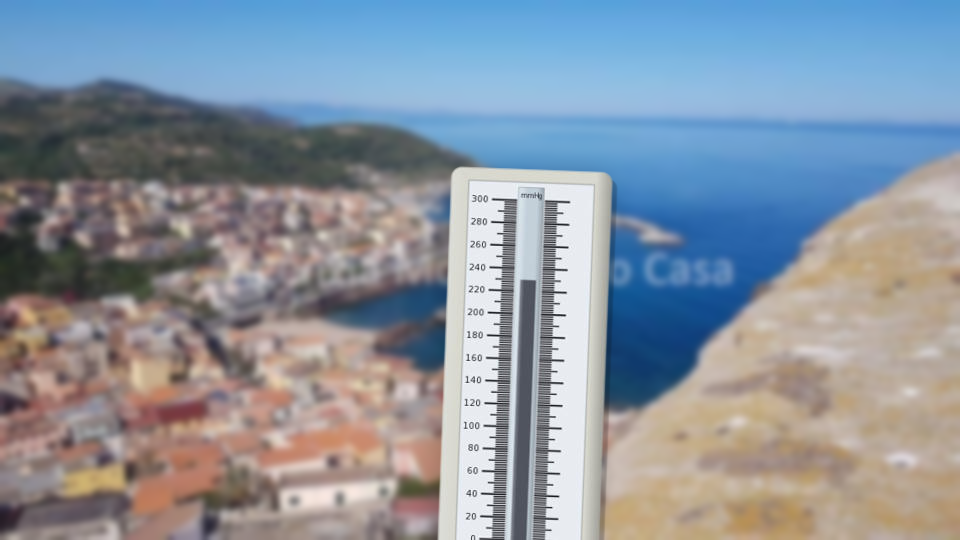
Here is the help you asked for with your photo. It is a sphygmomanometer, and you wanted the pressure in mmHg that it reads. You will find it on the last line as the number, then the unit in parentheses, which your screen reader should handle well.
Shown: 230 (mmHg)
